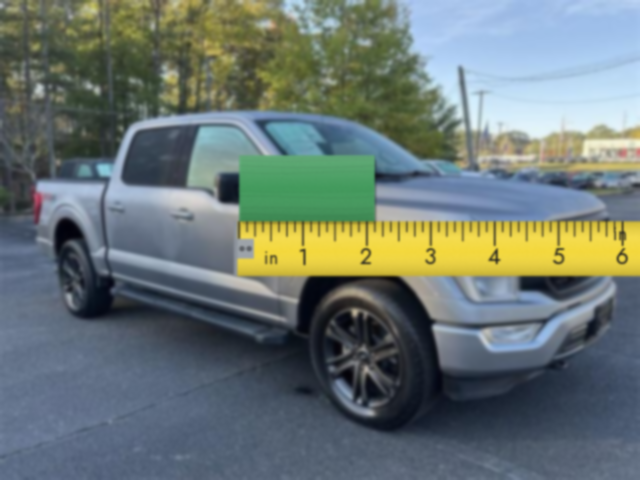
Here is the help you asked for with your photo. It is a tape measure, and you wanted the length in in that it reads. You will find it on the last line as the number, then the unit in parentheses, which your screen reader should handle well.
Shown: 2.125 (in)
